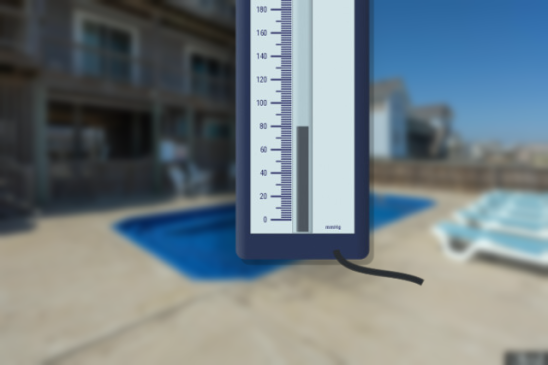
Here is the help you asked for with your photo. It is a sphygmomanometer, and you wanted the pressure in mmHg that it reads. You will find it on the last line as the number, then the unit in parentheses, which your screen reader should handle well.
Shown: 80 (mmHg)
